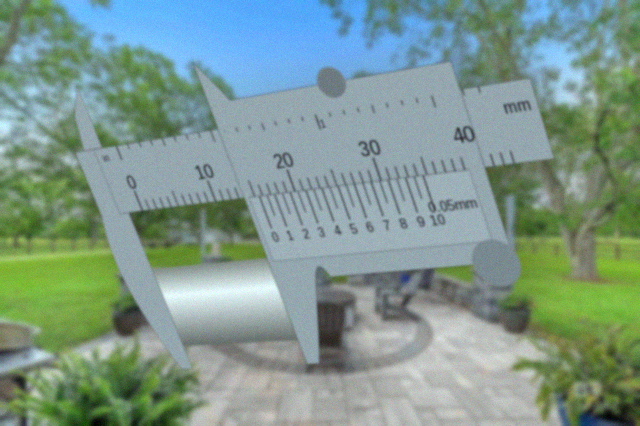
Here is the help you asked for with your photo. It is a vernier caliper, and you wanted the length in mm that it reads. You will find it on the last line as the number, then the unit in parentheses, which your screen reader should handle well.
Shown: 15.6 (mm)
